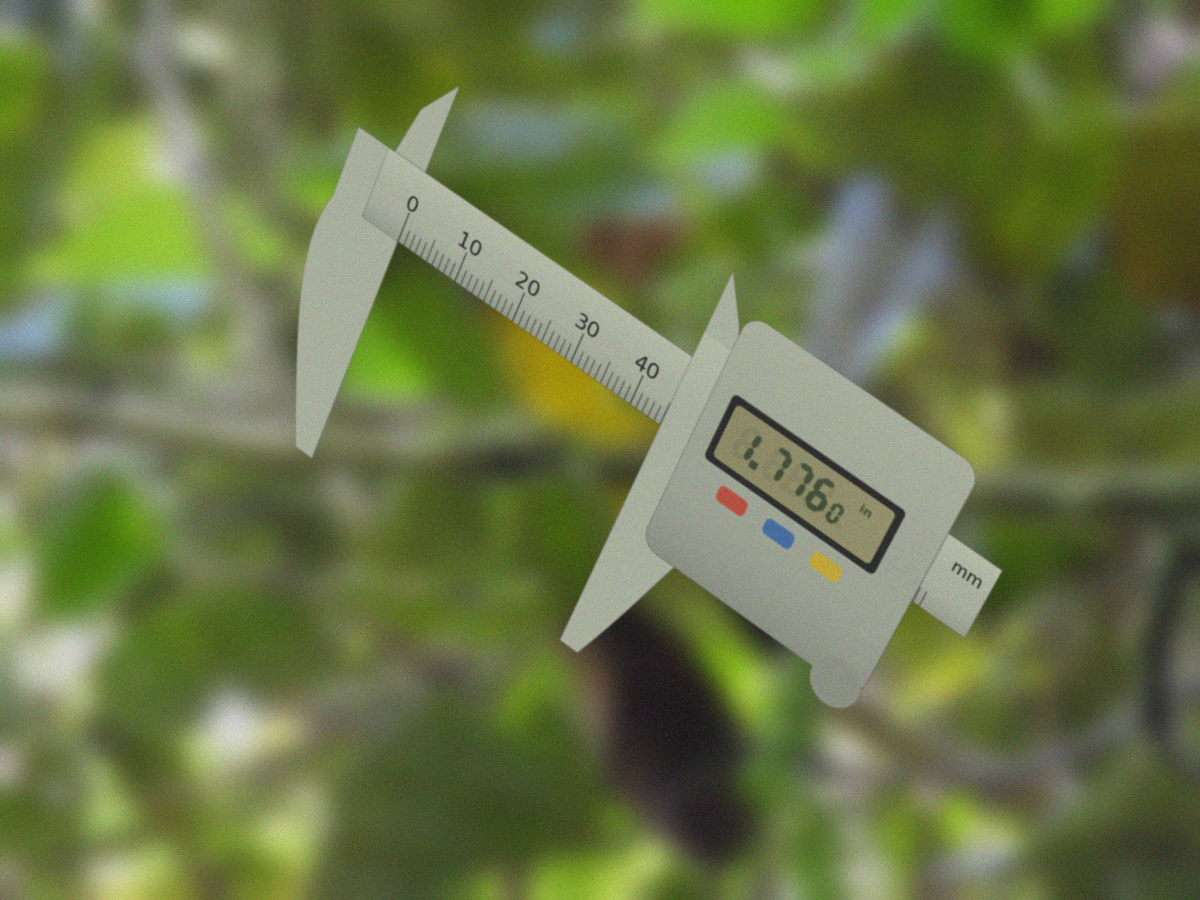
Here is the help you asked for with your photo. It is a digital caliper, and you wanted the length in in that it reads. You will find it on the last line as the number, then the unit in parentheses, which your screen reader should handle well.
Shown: 1.7760 (in)
